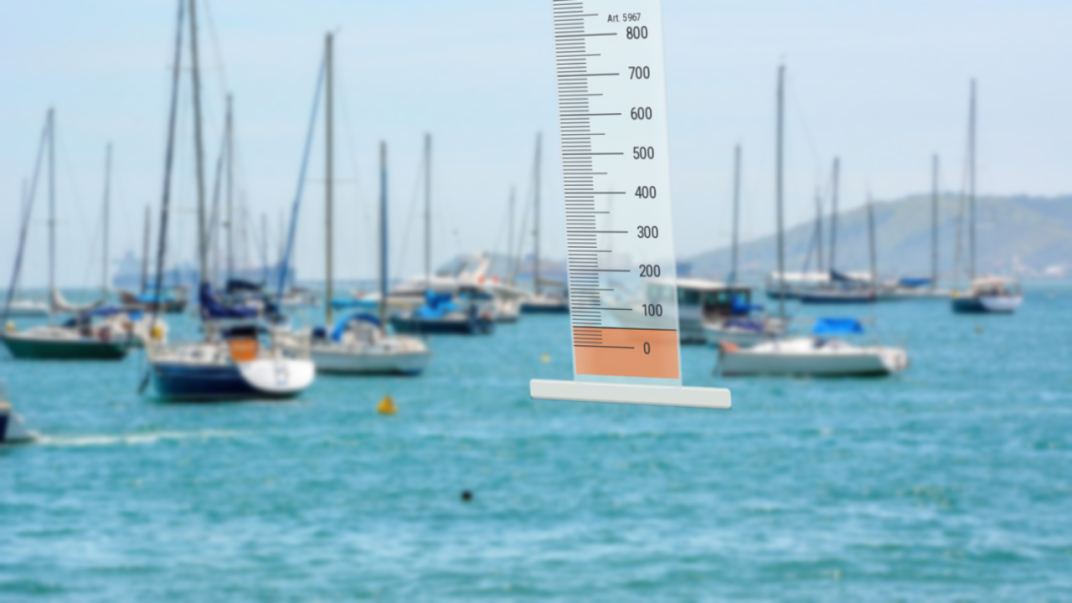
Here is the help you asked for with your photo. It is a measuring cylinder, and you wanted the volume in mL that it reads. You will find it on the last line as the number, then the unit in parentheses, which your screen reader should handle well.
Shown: 50 (mL)
